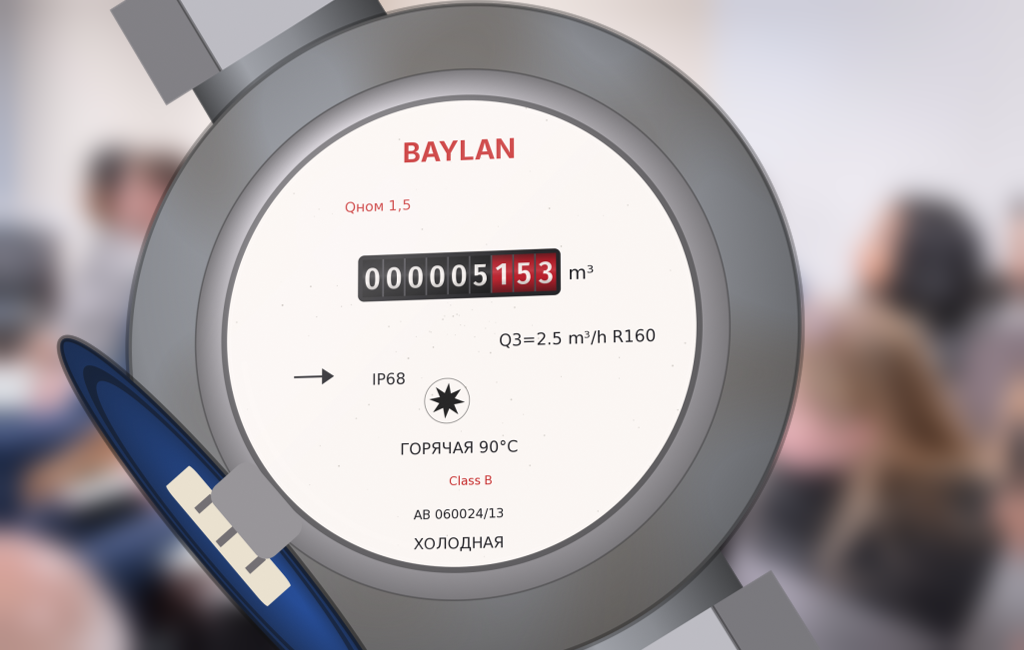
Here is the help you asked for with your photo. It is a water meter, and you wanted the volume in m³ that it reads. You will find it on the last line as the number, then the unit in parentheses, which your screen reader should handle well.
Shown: 5.153 (m³)
